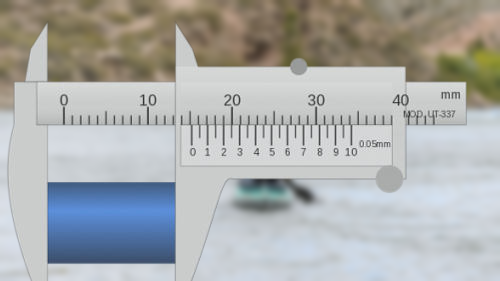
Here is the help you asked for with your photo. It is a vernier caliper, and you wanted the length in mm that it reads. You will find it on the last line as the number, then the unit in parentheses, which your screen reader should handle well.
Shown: 15.2 (mm)
